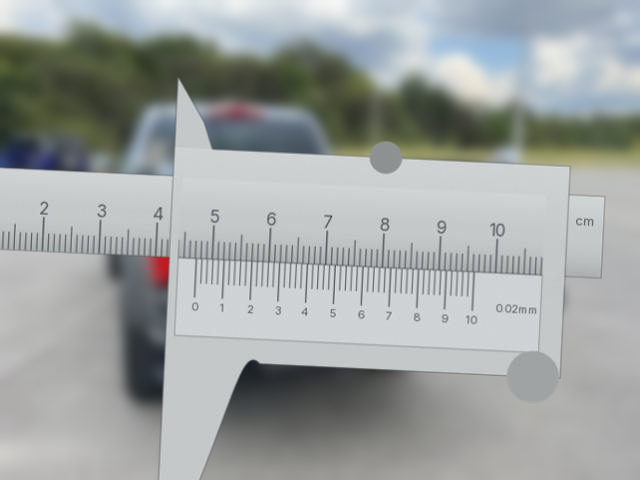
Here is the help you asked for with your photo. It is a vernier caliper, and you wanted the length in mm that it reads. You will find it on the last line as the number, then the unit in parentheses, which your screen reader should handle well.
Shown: 47.2 (mm)
